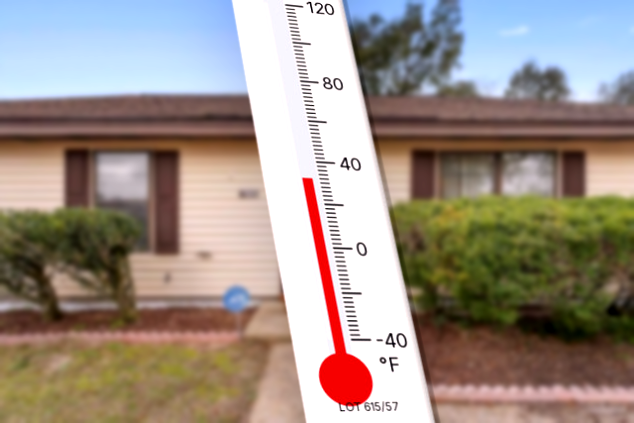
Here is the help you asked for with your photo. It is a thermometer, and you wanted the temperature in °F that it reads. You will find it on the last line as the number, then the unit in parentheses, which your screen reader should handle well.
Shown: 32 (°F)
